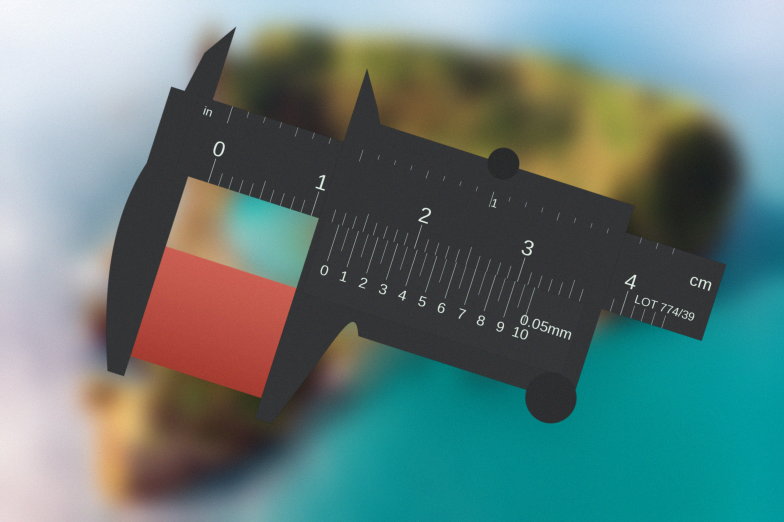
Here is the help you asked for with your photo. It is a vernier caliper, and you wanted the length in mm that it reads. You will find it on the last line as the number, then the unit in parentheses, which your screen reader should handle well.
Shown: 12.7 (mm)
